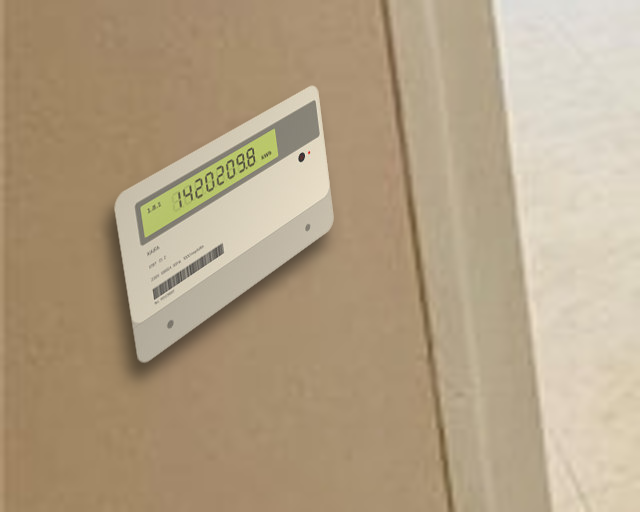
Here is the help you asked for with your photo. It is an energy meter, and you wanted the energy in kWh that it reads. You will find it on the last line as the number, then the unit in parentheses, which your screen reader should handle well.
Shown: 1420209.8 (kWh)
